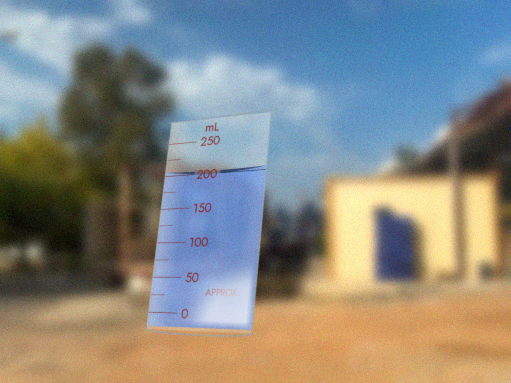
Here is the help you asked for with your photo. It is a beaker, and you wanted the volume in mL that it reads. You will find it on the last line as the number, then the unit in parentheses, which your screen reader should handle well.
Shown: 200 (mL)
